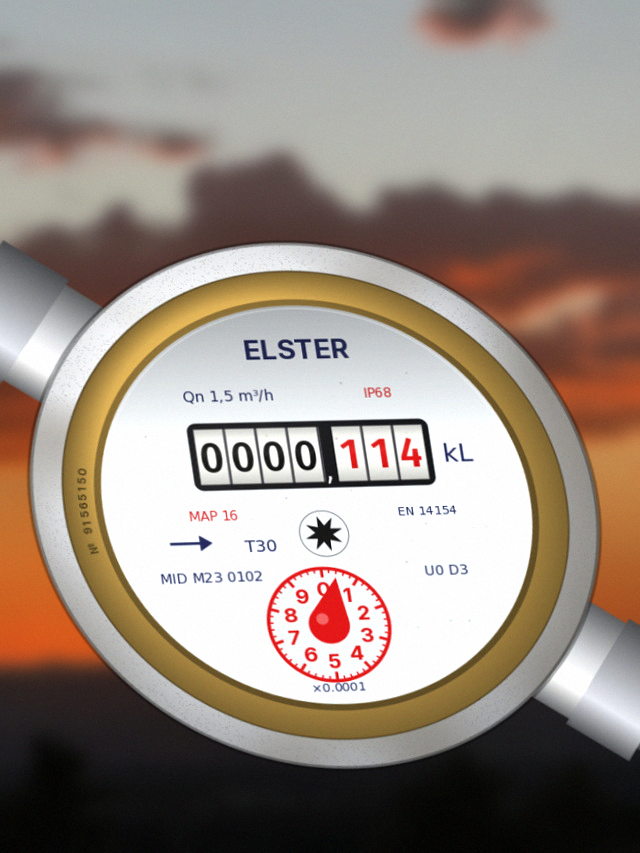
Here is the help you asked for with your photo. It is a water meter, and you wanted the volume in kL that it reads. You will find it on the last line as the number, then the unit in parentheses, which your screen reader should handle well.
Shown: 0.1140 (kL)
